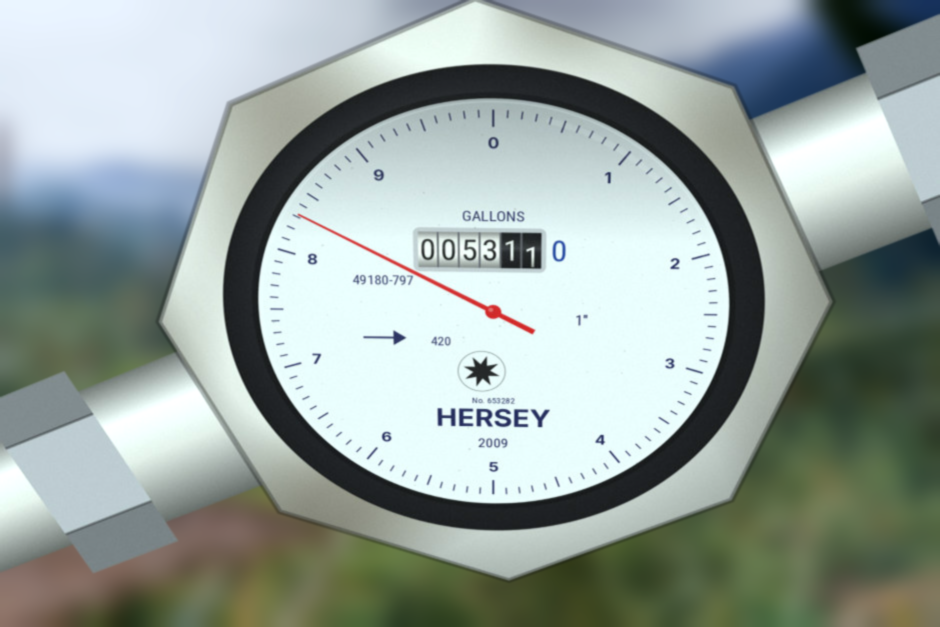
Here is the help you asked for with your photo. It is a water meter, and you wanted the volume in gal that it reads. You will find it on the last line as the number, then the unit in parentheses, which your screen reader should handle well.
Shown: 53108.3 (gal)
